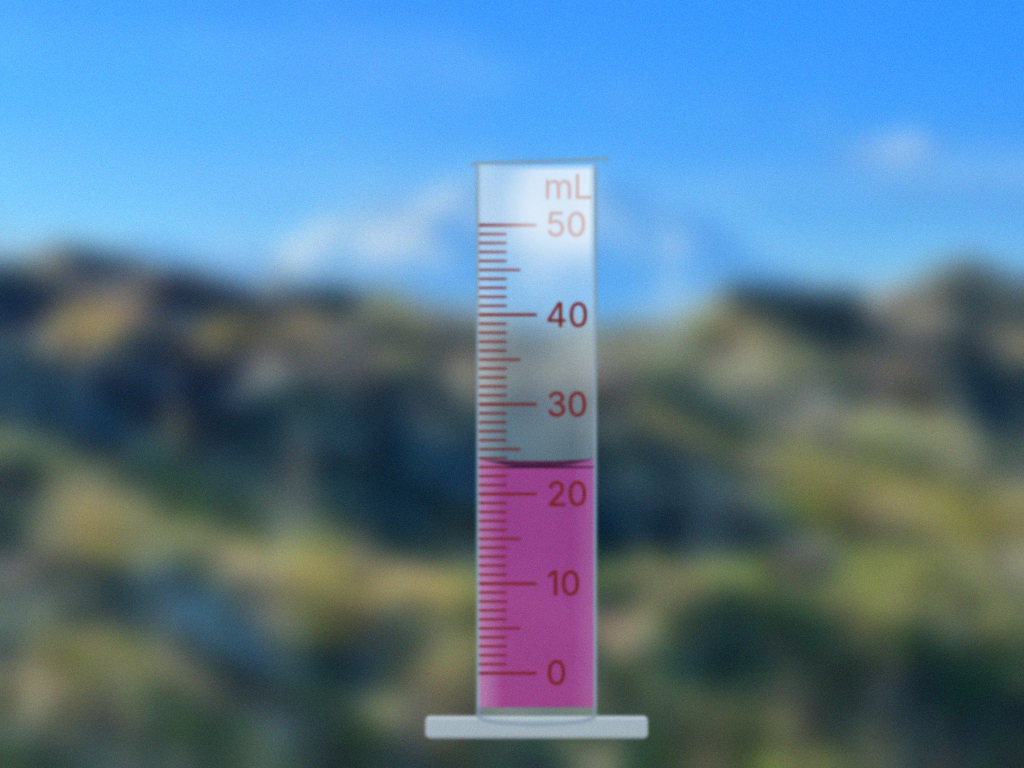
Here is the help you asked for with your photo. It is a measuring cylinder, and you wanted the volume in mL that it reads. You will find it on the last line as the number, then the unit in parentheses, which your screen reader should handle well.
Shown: 23 (mL)
